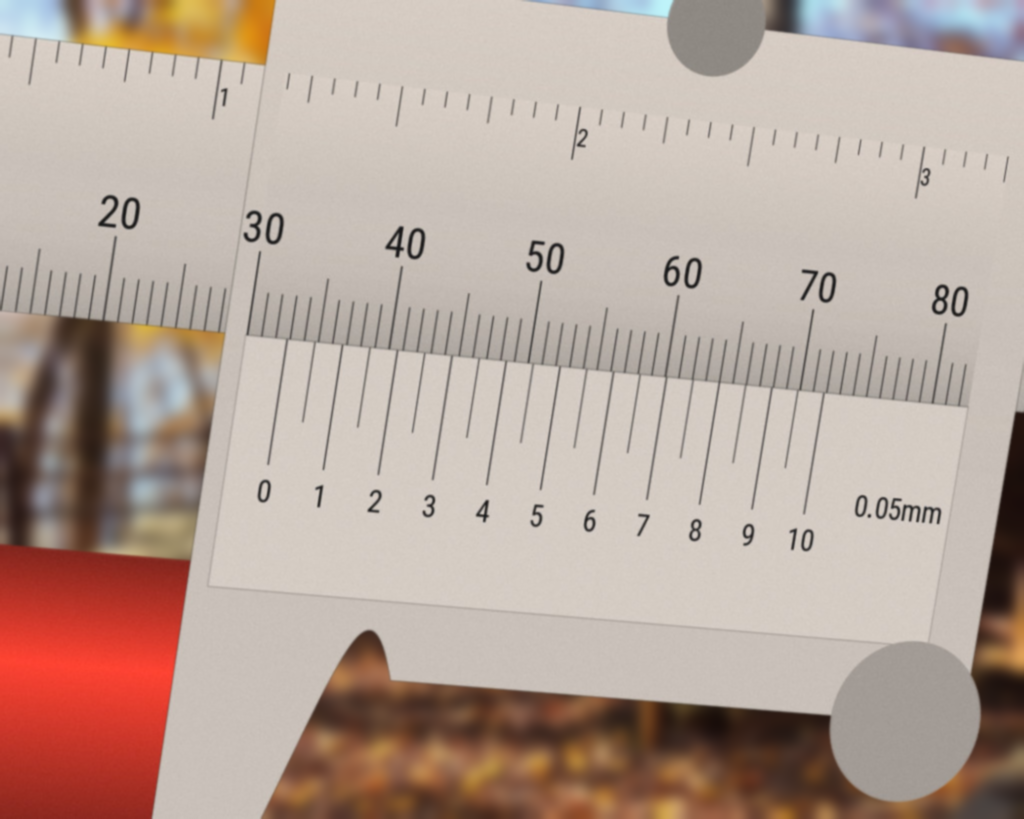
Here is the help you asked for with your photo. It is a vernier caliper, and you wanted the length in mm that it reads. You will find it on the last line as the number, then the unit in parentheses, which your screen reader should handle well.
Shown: 32.8 (mm)
